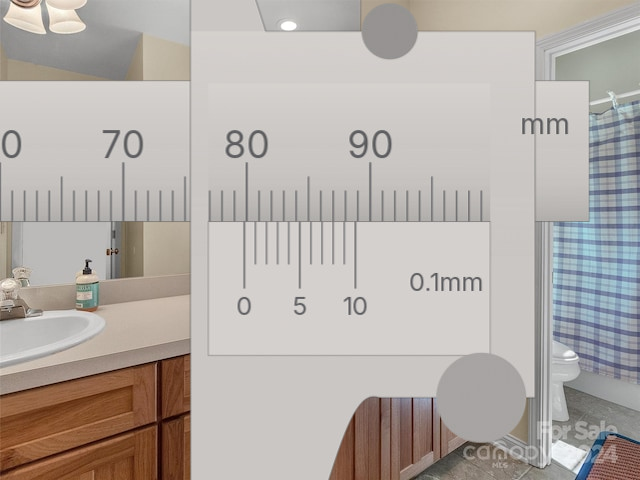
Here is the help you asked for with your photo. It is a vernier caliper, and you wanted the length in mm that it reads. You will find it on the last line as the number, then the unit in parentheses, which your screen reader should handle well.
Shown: 79.8 (mm)
